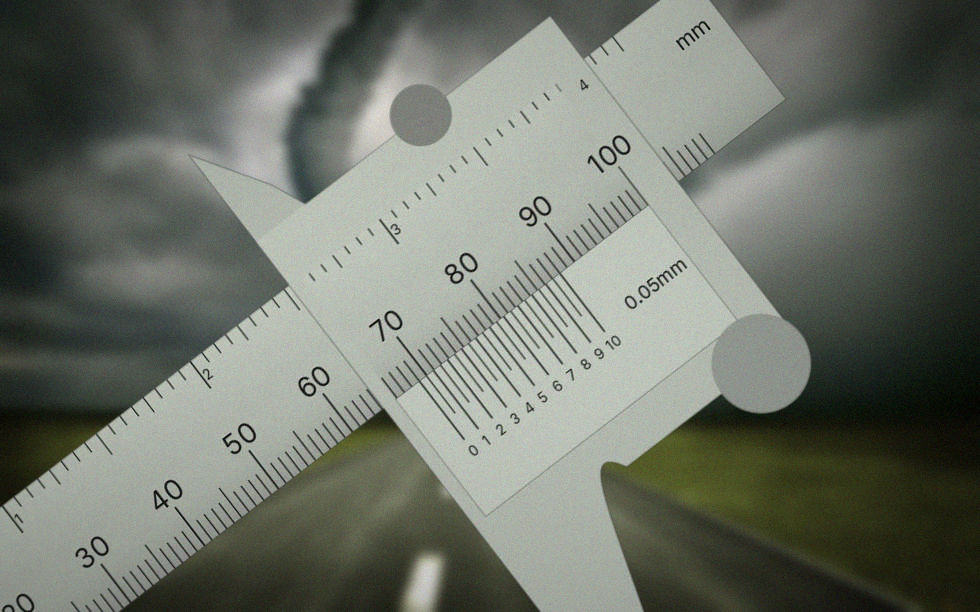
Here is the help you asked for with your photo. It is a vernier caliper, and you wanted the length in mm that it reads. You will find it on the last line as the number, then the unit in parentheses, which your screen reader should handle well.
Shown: 69.0 (mm)
